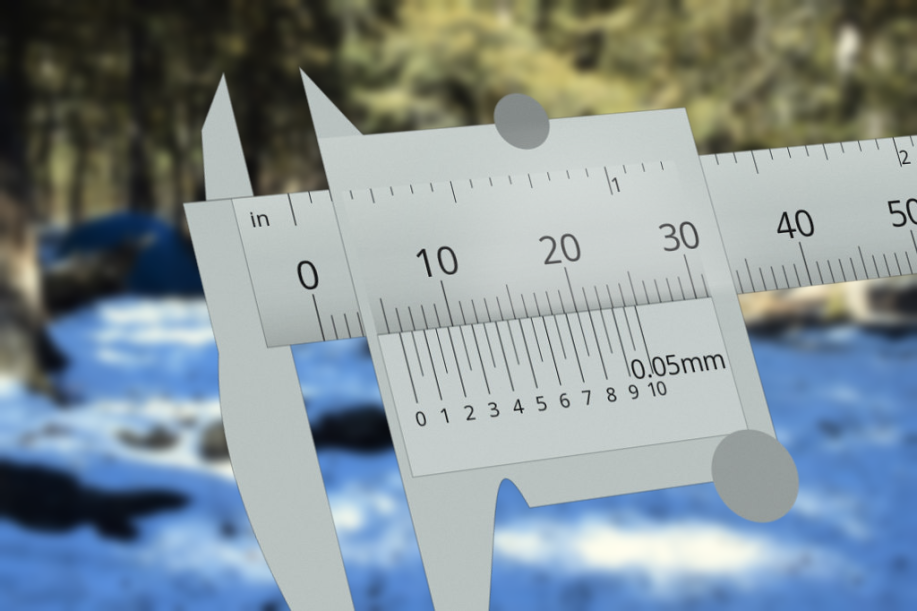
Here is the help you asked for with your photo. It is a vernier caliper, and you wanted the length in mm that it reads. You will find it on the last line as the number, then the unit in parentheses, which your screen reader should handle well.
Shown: 5.8 (mm)
